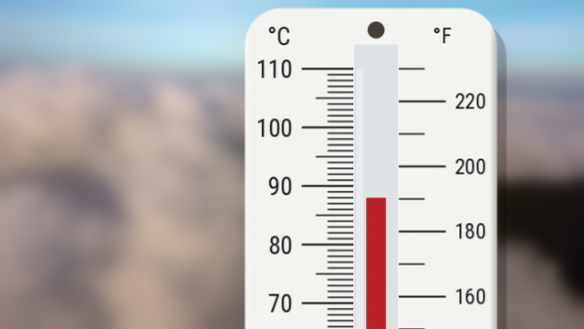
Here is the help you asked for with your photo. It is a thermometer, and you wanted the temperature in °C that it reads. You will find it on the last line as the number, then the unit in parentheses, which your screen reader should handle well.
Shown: 88 (°C)
